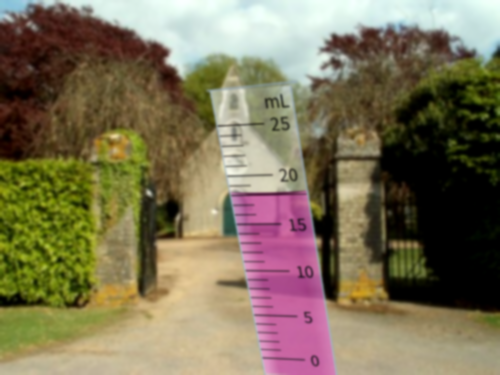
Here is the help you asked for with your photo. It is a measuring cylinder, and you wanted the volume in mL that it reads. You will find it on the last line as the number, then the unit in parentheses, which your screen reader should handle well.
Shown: 18 (mL)
